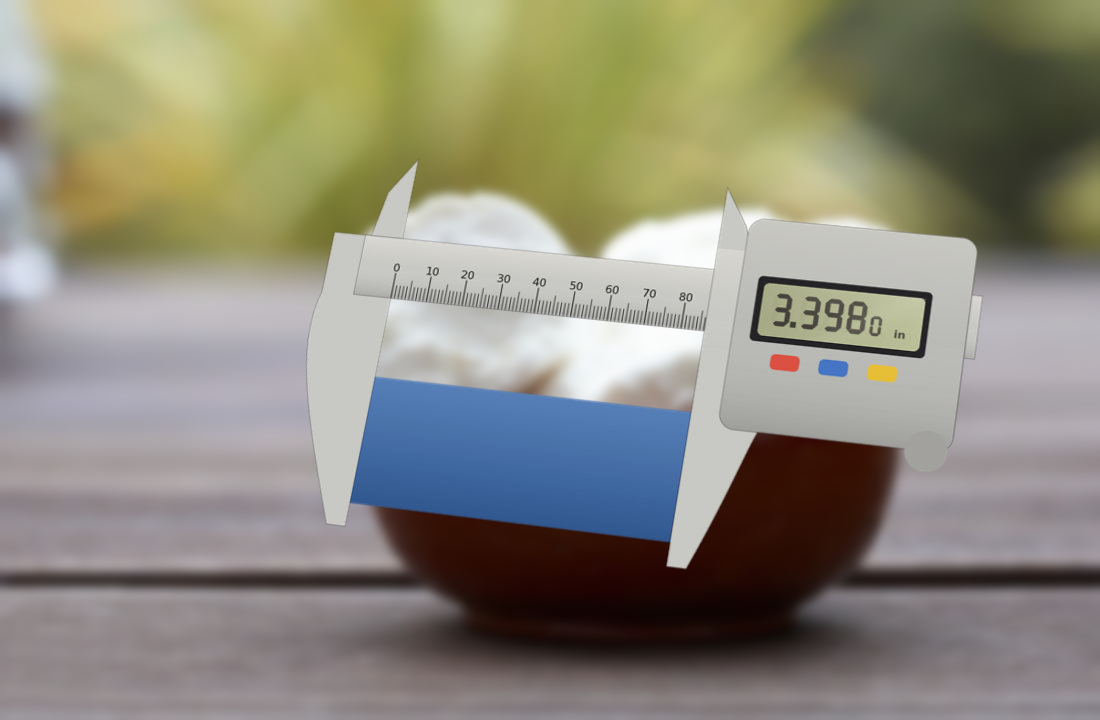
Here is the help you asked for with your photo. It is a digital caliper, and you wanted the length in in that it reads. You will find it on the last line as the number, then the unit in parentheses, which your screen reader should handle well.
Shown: 3.3980 (in)
